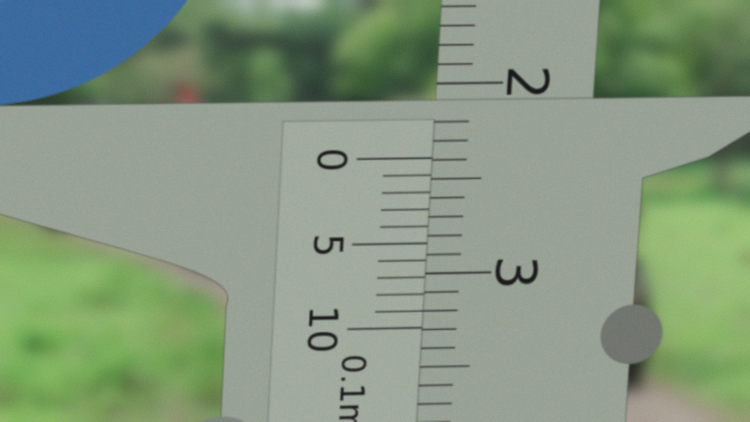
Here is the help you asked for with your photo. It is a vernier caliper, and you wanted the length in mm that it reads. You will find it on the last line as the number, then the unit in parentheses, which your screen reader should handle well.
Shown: 23.9 (mm)
